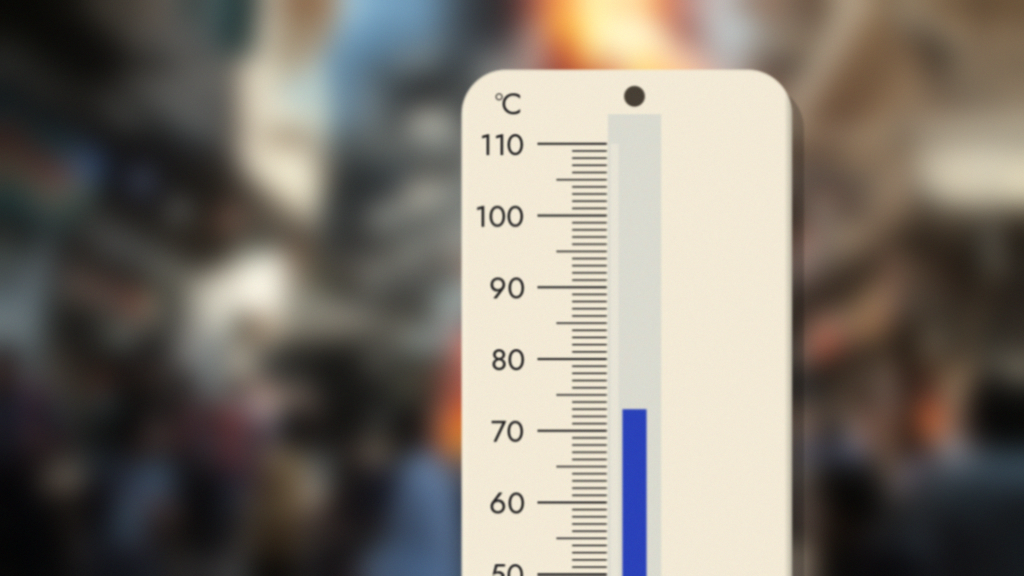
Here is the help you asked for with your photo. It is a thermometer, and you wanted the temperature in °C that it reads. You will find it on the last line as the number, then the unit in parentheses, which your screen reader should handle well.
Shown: 73 (°C)
